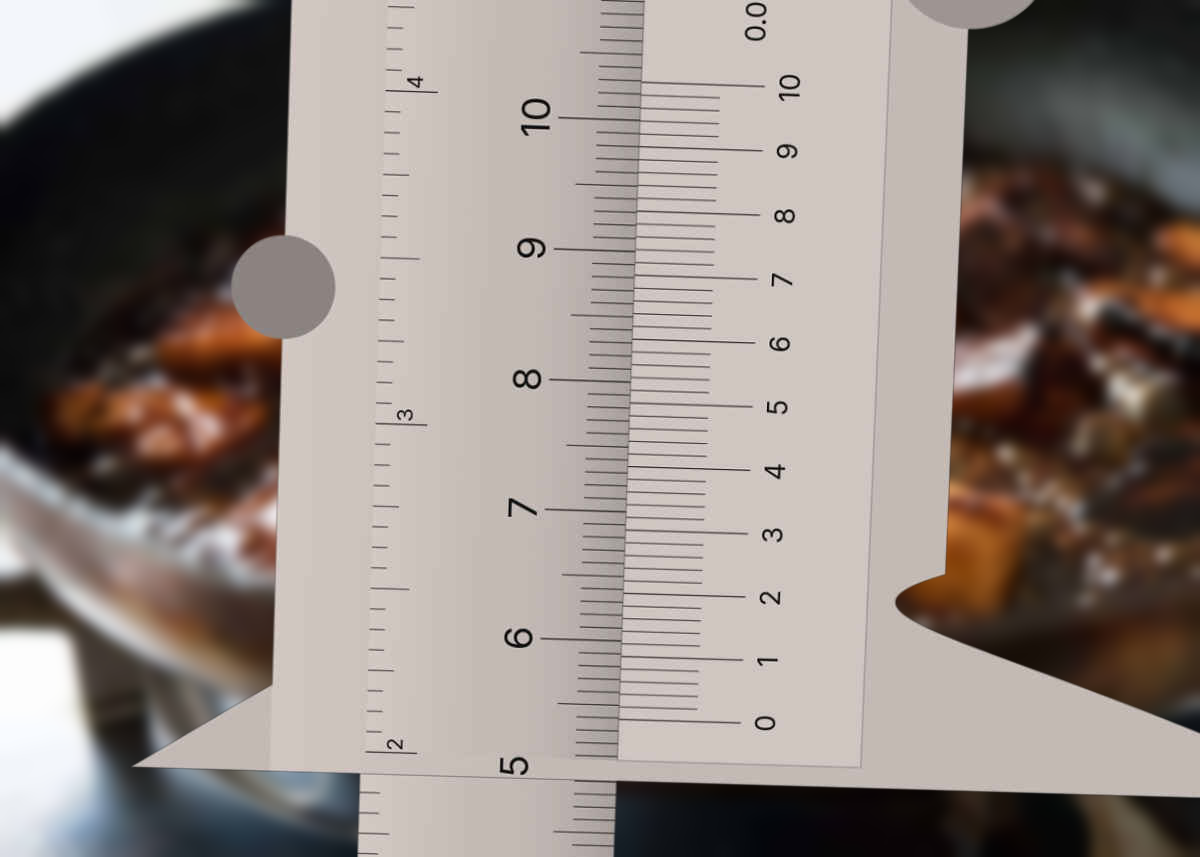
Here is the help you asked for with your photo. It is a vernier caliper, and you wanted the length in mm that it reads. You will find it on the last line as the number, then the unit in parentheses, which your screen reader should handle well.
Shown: 53.9 (mm)
